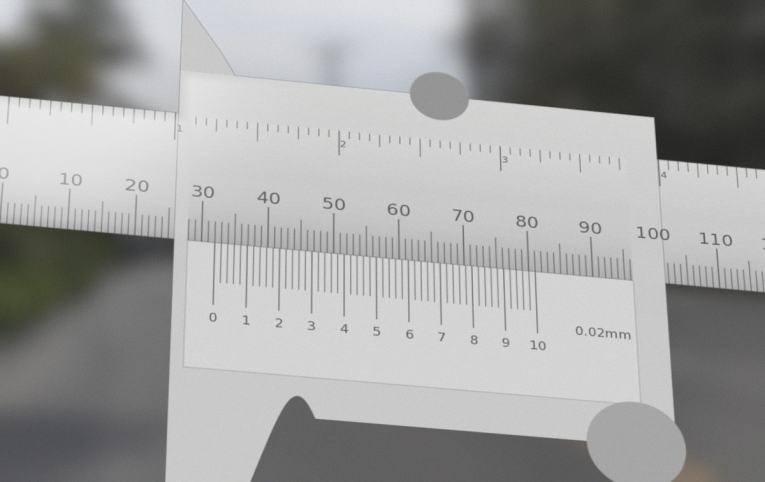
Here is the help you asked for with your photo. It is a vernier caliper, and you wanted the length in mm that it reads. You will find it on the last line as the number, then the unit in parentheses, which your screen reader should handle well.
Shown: 32.0 (mm)
